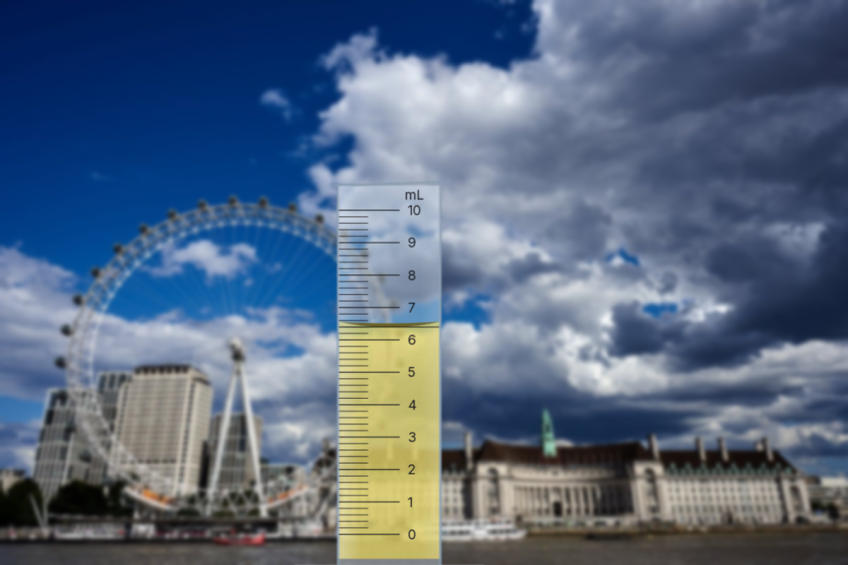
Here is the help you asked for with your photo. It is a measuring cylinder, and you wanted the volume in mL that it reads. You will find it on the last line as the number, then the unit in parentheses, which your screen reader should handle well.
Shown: 6.4 (mL)
